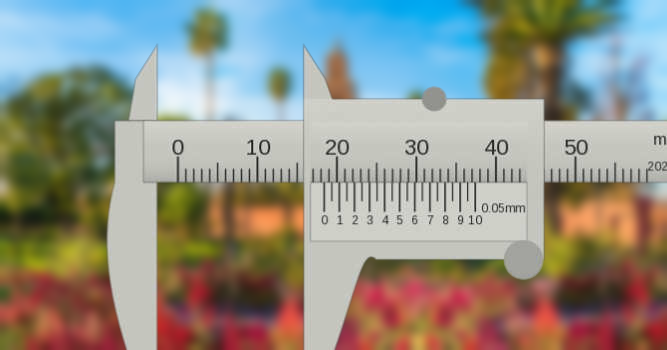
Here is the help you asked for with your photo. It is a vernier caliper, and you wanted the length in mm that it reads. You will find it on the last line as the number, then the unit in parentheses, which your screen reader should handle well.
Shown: 18.4 (mm)
